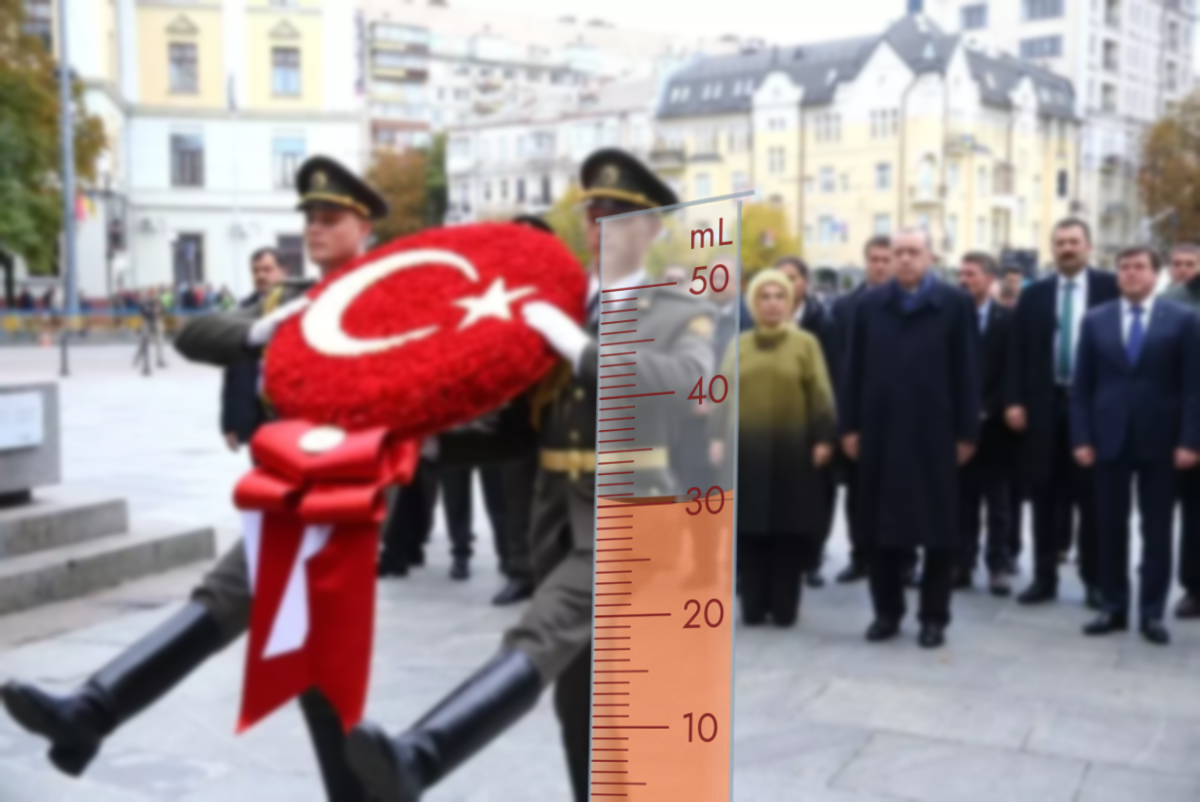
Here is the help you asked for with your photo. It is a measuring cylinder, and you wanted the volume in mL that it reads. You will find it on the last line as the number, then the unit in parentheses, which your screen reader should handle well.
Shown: 30 (mL)
